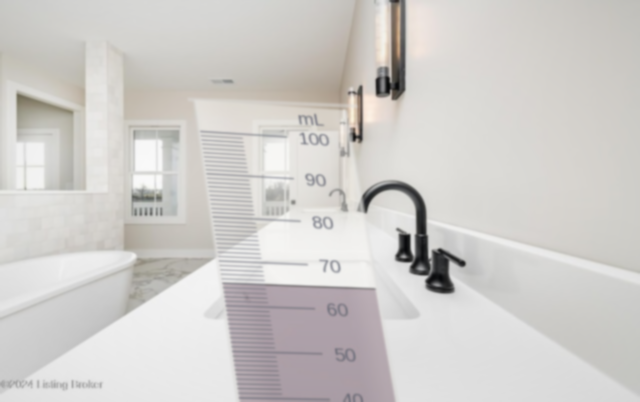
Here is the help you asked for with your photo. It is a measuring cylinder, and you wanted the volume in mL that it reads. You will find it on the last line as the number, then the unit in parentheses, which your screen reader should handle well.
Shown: 65 (mL)
